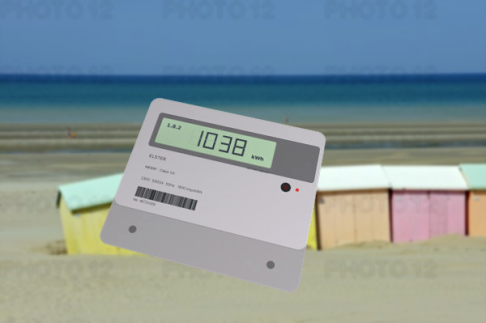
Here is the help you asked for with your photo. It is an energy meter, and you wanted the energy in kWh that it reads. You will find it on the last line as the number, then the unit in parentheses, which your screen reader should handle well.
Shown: 1038 (kWh)
